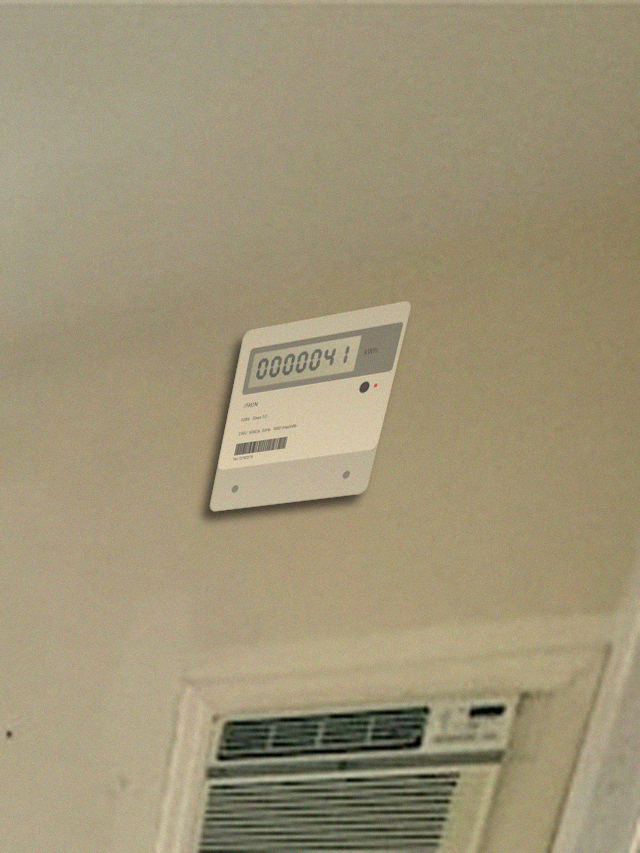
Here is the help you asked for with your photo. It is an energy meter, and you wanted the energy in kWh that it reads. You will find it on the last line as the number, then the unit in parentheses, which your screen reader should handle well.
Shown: 41 (kWh)
